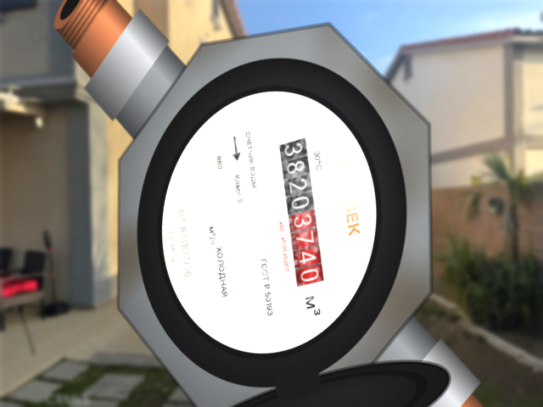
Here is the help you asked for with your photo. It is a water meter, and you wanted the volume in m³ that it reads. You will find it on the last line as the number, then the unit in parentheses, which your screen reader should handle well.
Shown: 3820.3740 (m³)
